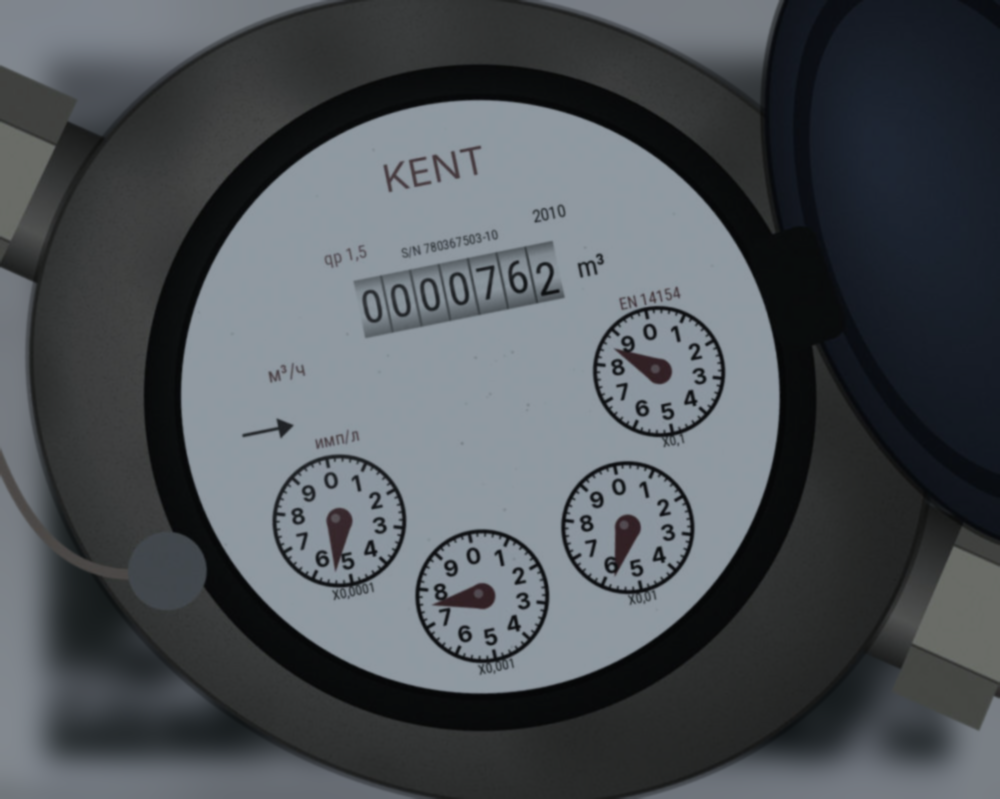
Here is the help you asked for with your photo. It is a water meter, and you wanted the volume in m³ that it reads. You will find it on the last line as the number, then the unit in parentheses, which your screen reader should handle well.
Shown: 761.8575 (m³)
